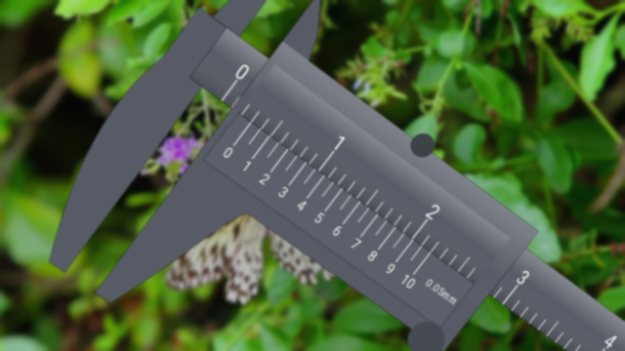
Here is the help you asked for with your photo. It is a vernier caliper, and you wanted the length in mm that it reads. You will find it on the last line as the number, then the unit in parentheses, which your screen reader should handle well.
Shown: 3.0 (mm)
